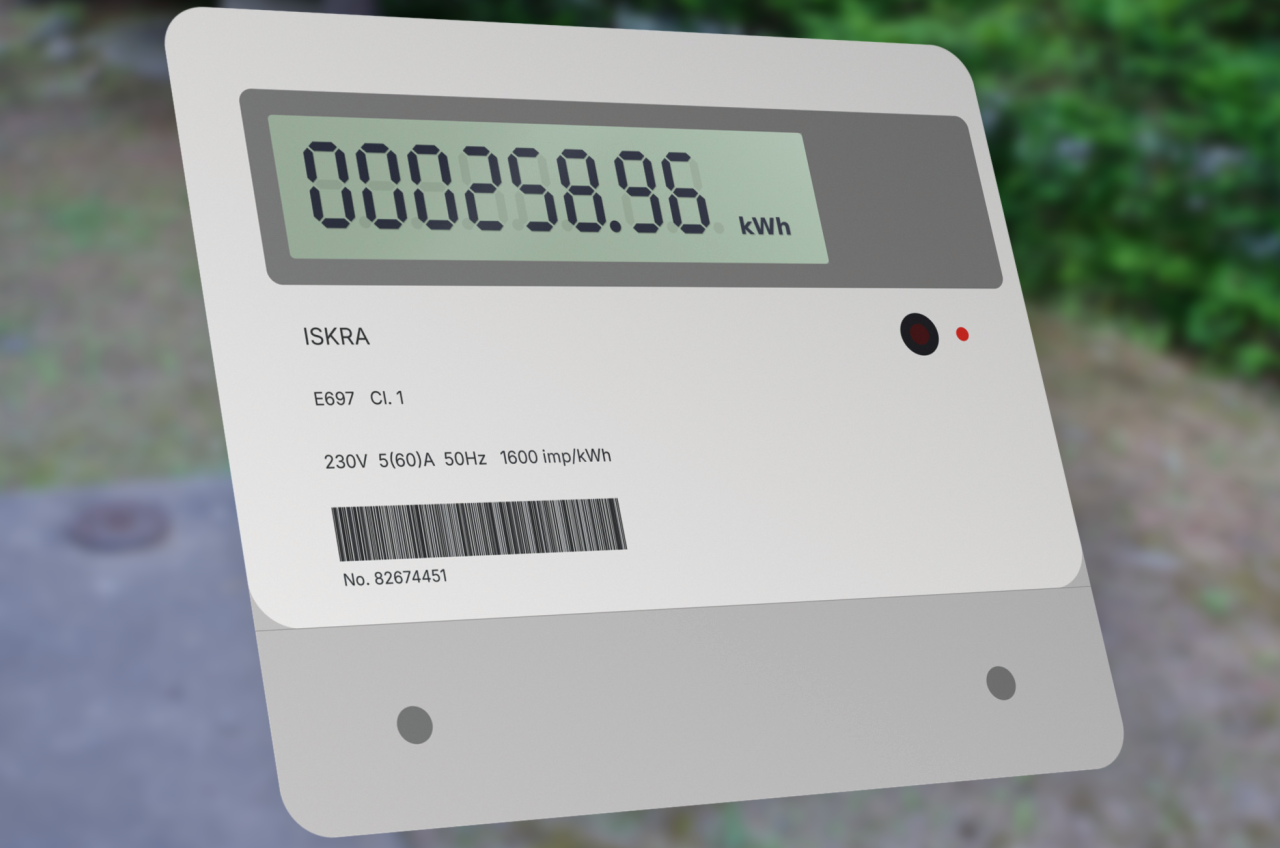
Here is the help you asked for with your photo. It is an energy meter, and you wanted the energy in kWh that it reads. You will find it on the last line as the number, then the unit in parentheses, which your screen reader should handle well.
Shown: 258.96 (kWh)
